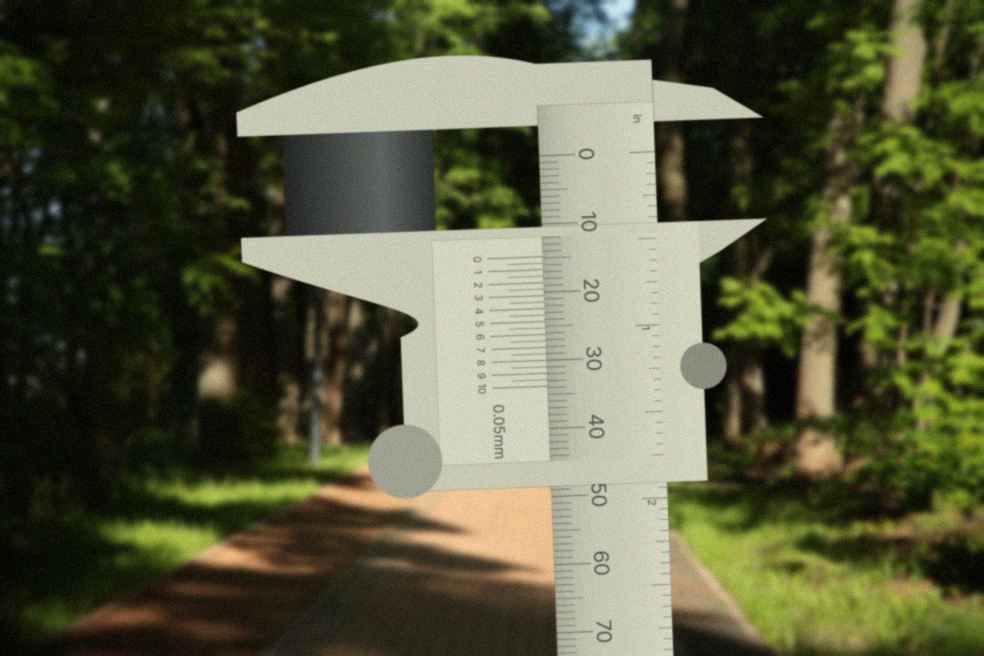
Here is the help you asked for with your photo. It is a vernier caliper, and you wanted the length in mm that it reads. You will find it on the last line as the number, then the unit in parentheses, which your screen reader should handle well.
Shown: 14.8 (mm)
